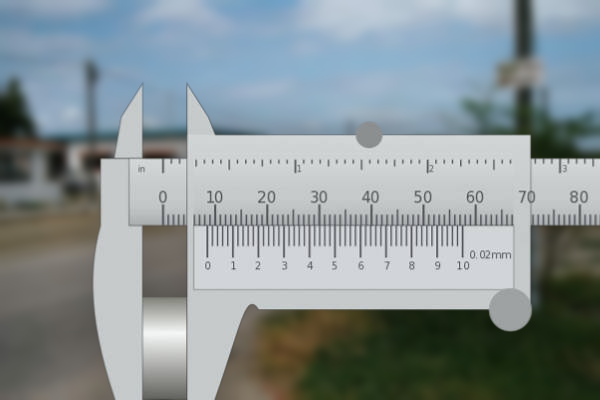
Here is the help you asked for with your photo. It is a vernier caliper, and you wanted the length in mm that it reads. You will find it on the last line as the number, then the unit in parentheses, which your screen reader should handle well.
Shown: 8.5 (mm)
